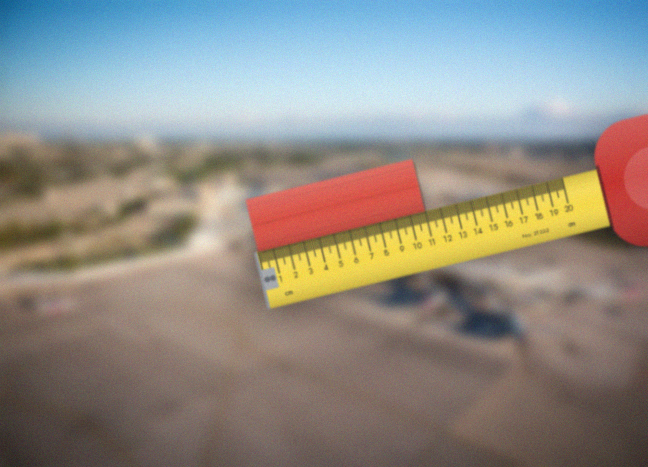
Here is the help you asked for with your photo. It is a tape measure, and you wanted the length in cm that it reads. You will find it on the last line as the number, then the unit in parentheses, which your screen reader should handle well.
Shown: 11 (cm)
